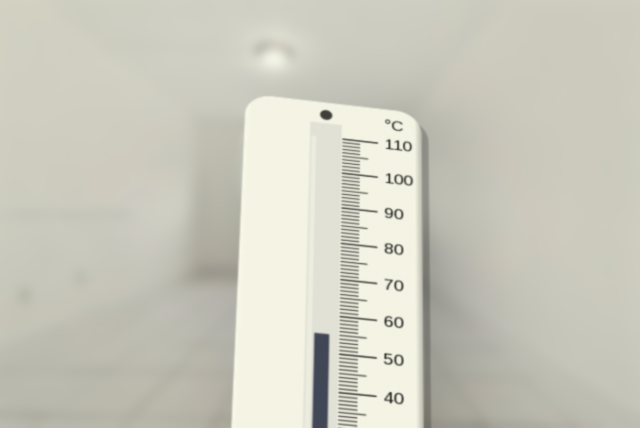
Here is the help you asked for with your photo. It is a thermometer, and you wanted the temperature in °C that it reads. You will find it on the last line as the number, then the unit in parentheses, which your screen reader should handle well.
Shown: 55 (°C)
